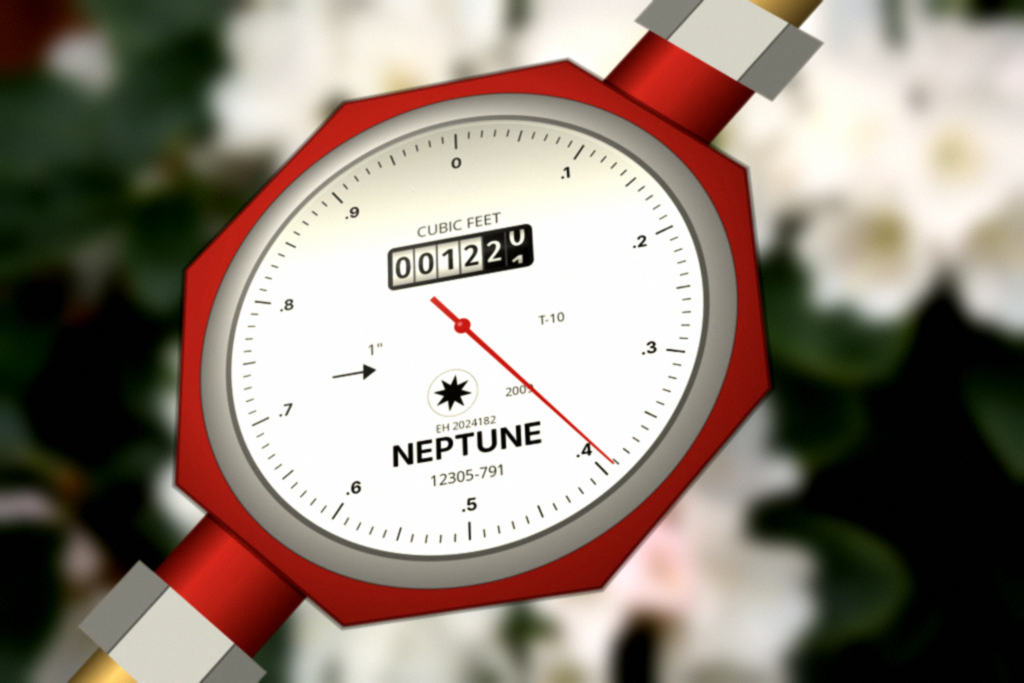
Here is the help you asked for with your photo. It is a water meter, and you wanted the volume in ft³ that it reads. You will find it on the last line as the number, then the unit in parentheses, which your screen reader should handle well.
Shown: 1220.39 (ft³)
